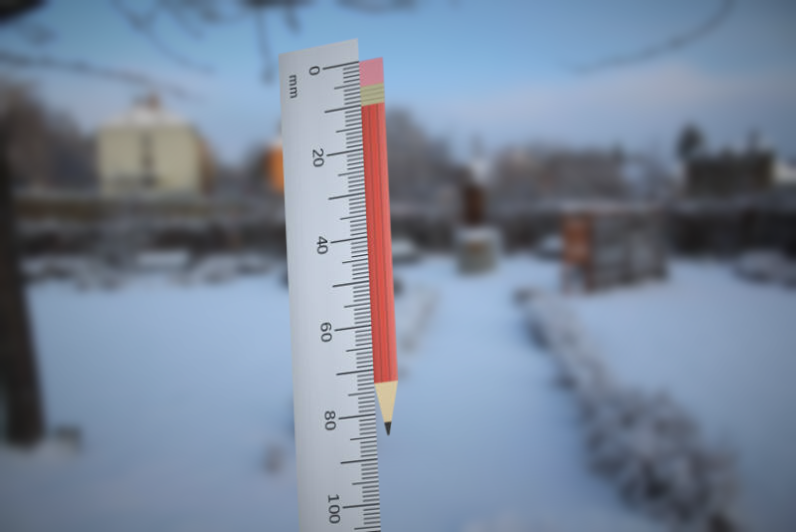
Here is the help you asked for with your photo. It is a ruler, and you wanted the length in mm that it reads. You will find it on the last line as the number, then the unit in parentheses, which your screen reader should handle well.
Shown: 85 (mm)
